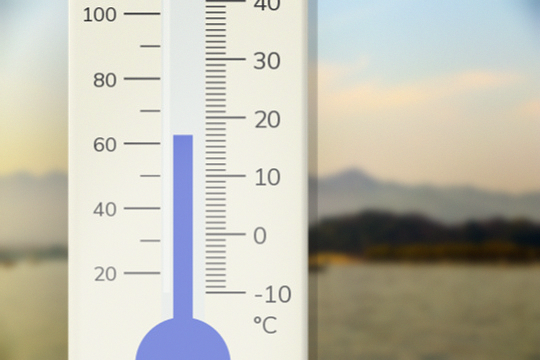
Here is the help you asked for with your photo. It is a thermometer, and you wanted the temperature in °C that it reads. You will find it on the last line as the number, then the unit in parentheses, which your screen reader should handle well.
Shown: 17 (°C)
